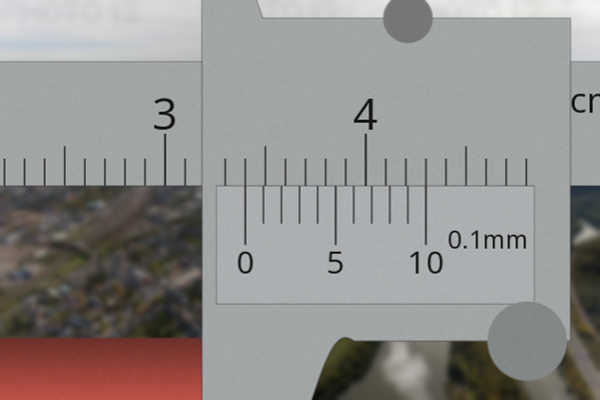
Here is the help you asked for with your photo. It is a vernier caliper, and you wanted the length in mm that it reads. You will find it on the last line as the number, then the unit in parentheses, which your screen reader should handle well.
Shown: 34.0 (mm)
